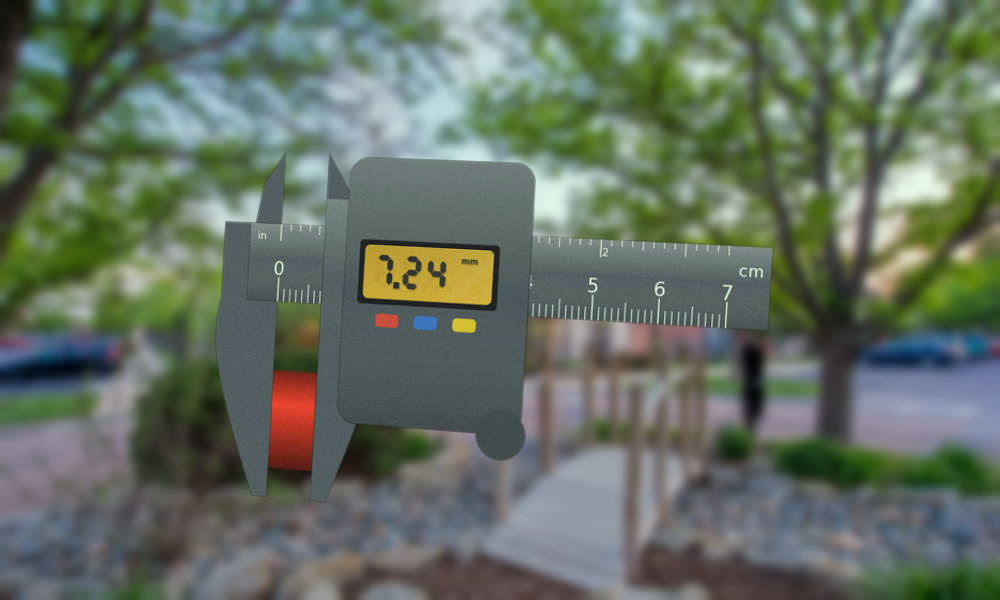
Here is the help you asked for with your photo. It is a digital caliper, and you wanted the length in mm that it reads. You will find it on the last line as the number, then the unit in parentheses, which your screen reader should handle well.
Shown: 7.24 (mm)
